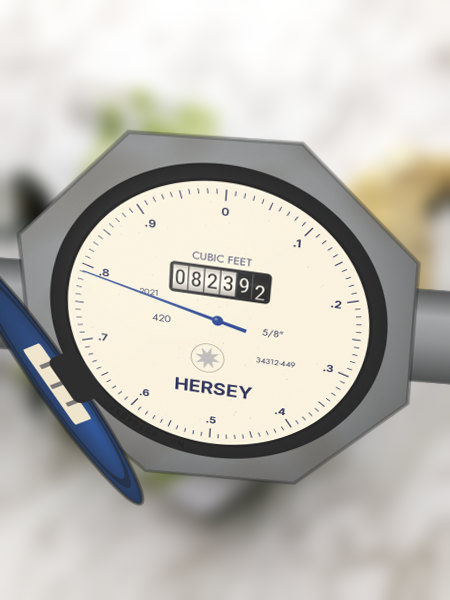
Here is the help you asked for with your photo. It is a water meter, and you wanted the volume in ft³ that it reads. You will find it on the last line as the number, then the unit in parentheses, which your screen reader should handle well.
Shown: 82391.79 (ft³)
